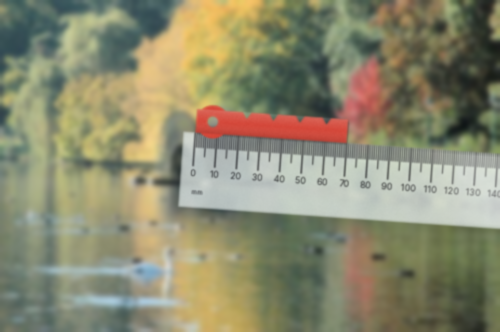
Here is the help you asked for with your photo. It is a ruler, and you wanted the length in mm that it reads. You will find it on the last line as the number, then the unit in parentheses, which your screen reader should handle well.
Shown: 70 (mm)
